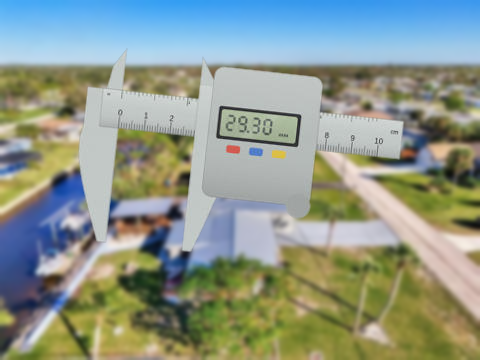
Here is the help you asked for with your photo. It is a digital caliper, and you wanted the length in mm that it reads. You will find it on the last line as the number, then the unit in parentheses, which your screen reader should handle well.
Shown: 29.30 (mm)
